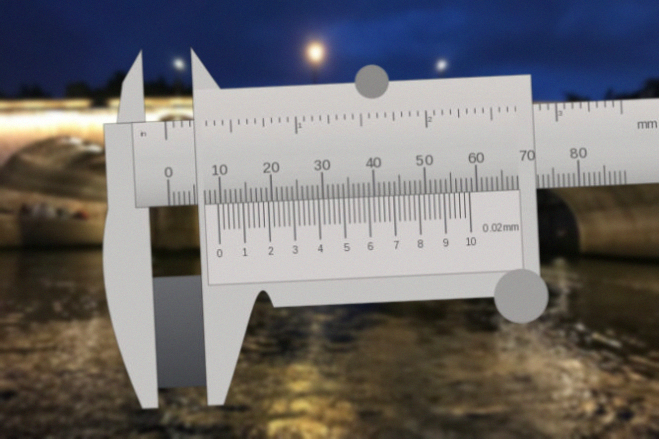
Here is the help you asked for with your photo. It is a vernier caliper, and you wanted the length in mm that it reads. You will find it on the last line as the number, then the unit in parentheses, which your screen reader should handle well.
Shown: 9.5 (mm)
